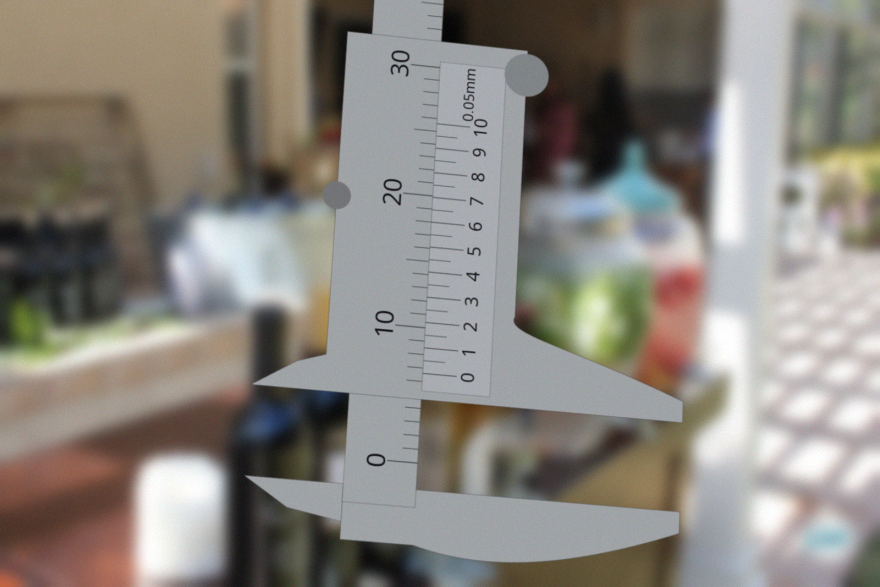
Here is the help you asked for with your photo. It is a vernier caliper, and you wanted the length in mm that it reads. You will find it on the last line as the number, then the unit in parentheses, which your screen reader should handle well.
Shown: 6.6 (mm)
